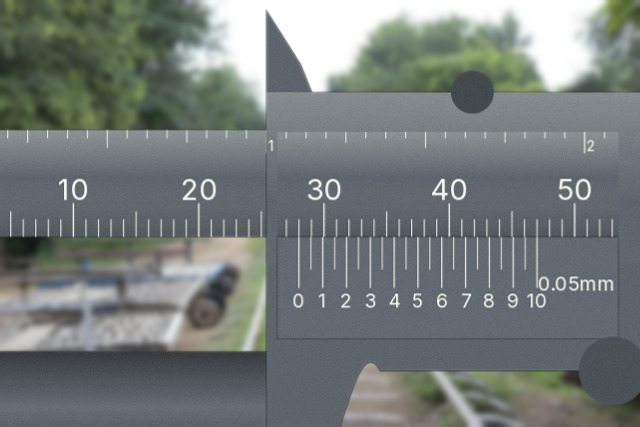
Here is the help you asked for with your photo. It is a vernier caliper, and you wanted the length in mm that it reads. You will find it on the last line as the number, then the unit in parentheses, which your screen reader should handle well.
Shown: 28.0 (mm)
